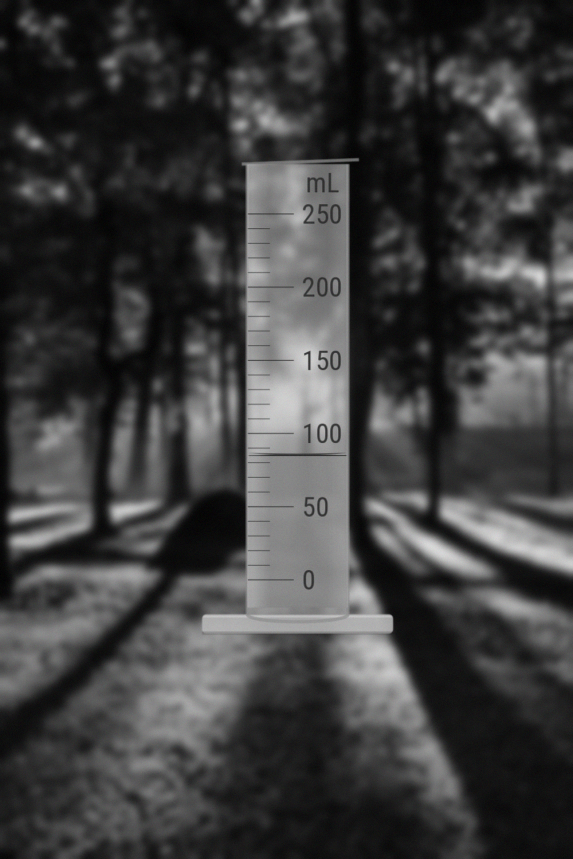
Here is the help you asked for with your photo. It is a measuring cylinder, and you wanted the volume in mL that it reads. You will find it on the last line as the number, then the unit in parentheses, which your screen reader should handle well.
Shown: 85 (mL)
